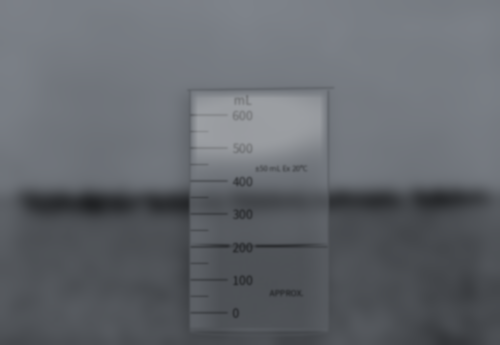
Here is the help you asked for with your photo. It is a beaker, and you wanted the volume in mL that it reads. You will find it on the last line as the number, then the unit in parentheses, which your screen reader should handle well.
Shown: 200 (mL)
